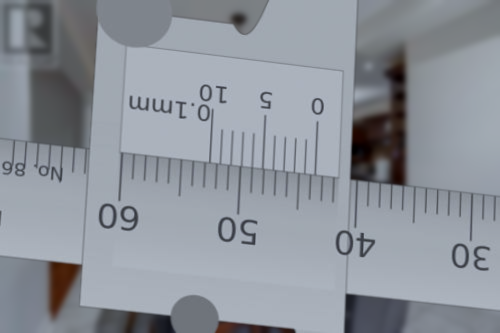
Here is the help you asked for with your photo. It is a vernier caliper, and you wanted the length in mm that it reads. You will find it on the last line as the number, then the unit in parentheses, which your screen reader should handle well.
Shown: 43.6 (mm)
